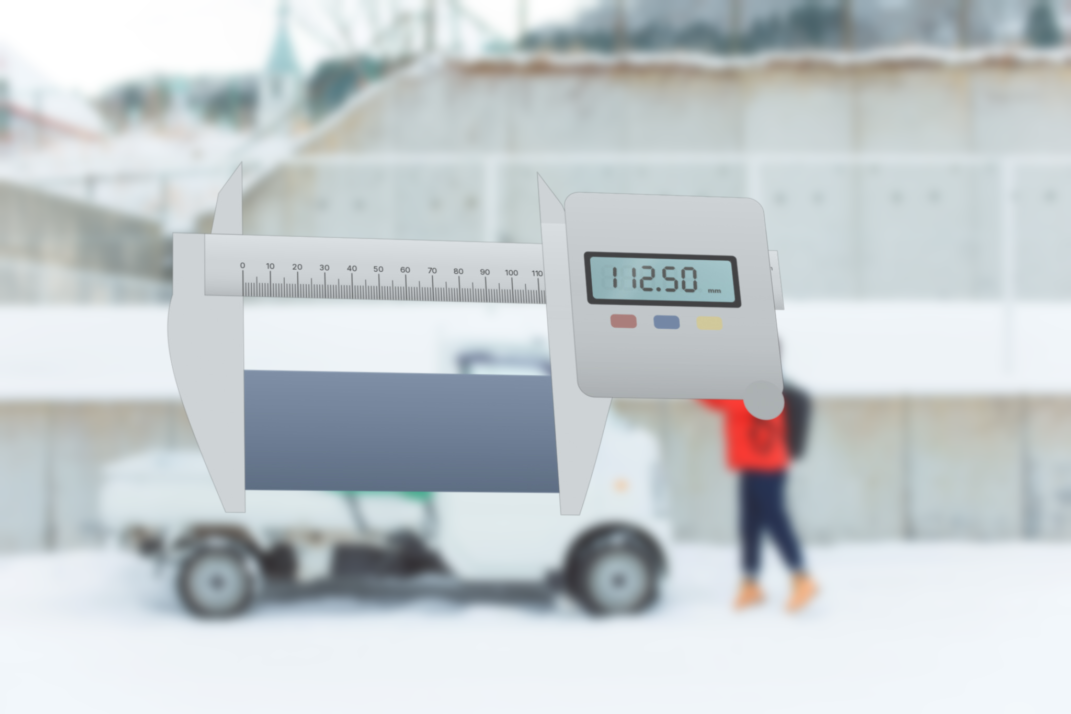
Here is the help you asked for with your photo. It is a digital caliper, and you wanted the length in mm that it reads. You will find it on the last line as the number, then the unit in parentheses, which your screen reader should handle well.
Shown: 112.50 (mm)
